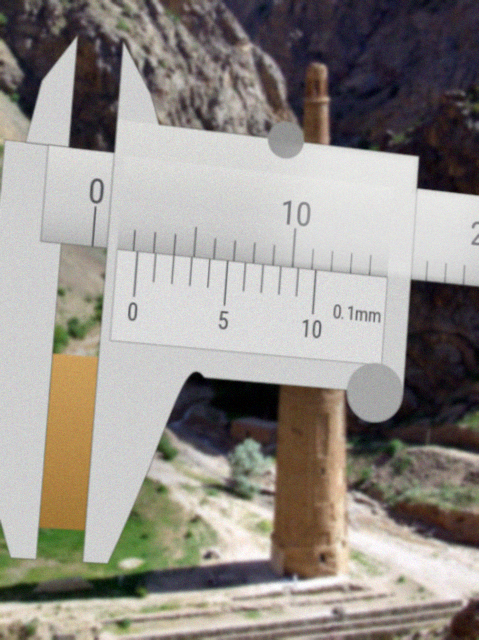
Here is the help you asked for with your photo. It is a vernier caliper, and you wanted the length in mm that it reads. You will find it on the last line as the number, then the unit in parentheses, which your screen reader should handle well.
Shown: 2.2 (mm)
